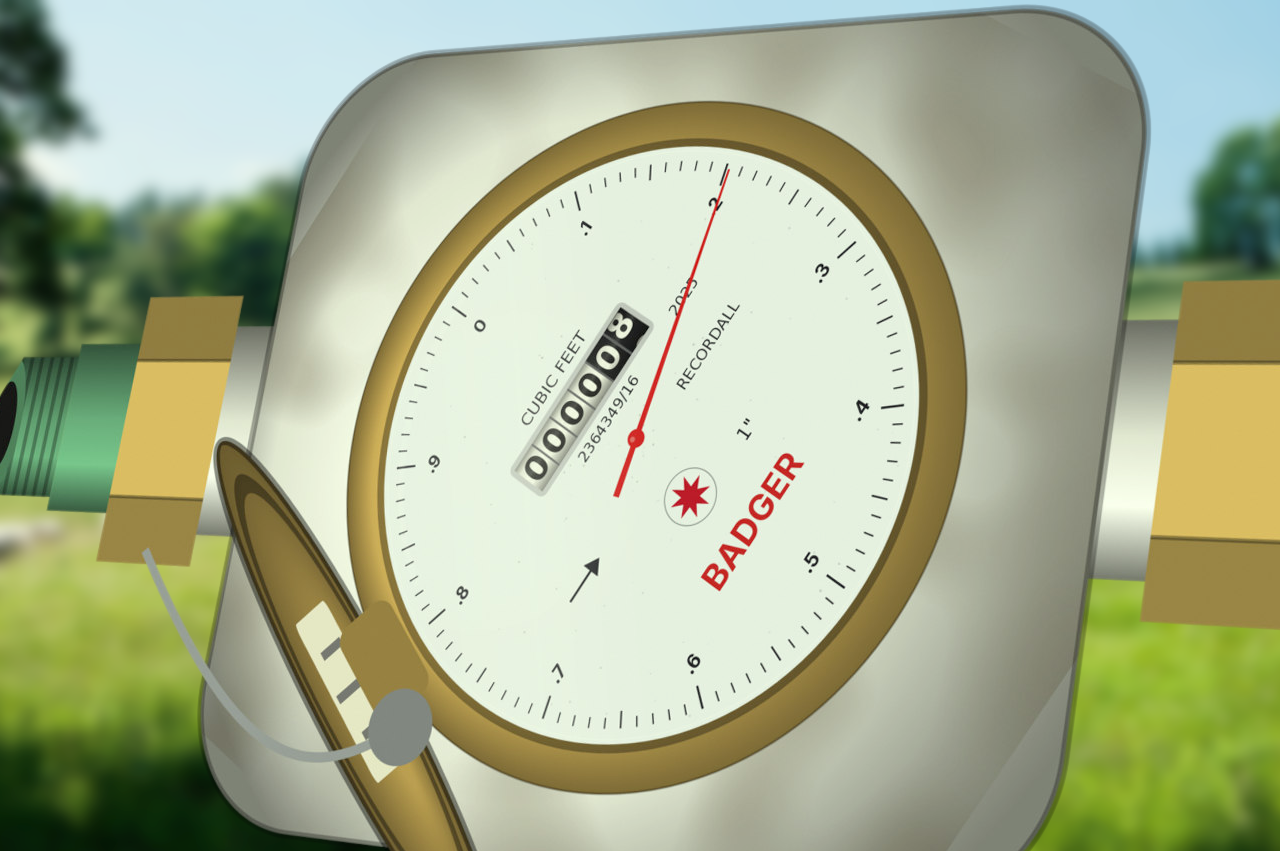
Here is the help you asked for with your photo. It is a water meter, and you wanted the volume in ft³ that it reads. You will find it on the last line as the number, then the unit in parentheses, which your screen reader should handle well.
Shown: 8.20 (ft³)
